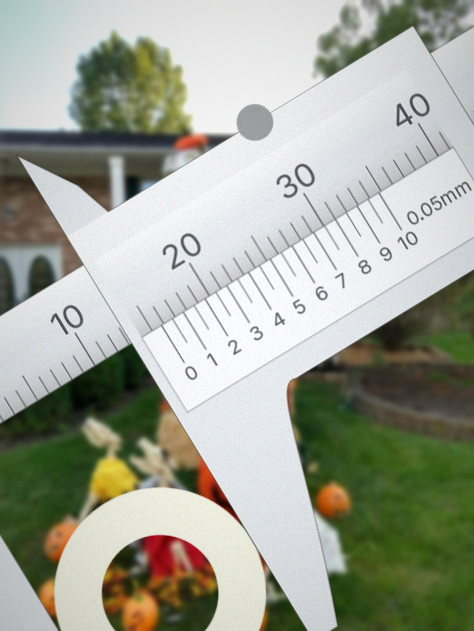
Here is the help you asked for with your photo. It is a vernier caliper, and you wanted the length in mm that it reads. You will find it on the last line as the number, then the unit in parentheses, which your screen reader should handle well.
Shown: 15.8 (mm)
